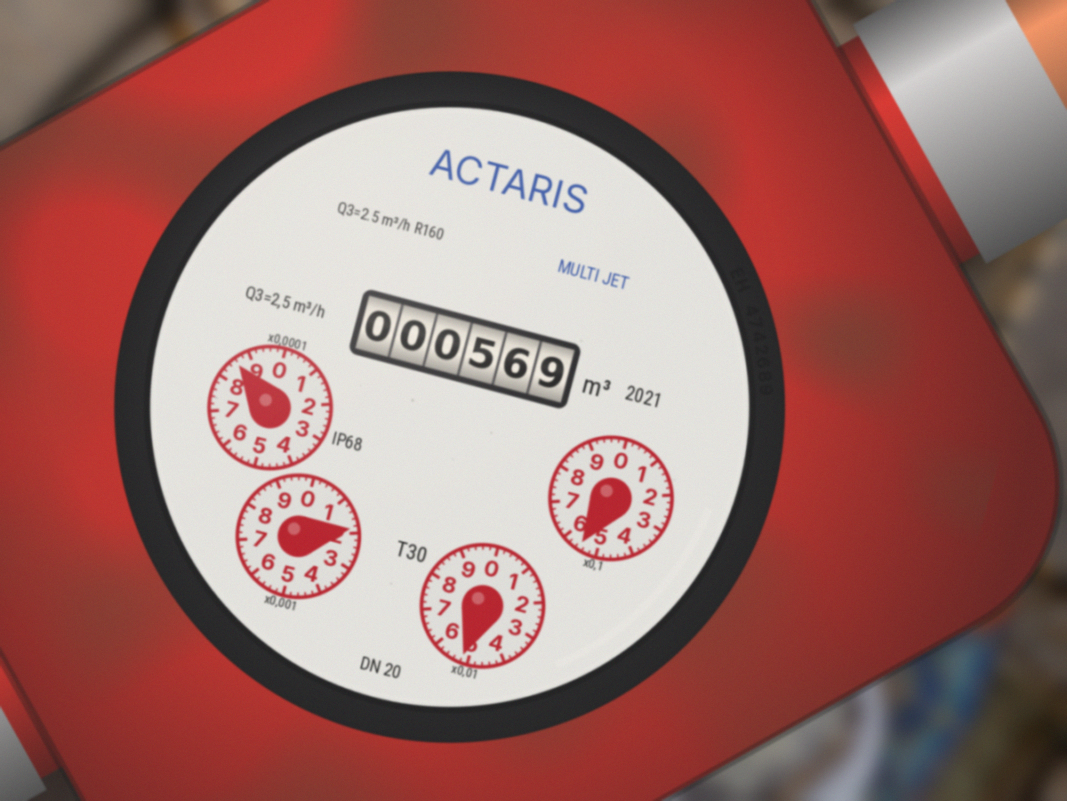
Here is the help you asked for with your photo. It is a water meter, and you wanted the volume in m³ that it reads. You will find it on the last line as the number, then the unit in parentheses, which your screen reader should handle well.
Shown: 569.5518 (m³)
